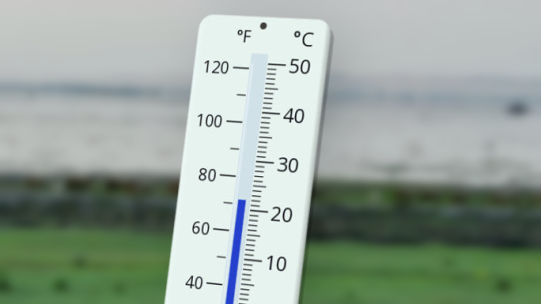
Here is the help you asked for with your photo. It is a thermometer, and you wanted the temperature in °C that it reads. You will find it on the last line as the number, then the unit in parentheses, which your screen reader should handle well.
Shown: 22 (°C)
